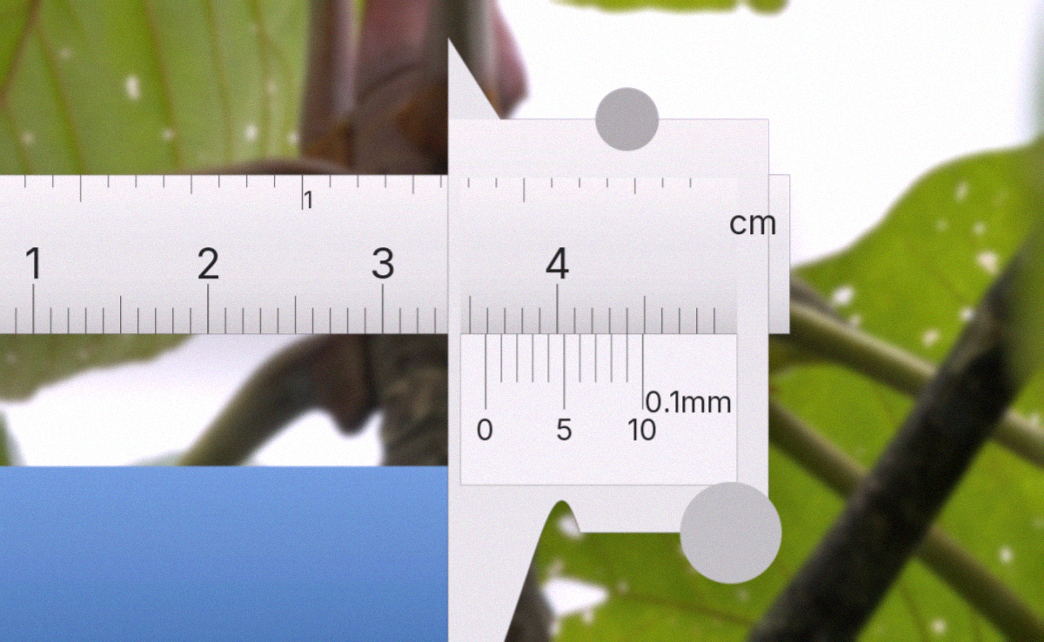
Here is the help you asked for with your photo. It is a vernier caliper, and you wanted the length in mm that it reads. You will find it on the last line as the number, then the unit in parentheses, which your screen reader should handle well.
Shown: 35.9 (mm)
